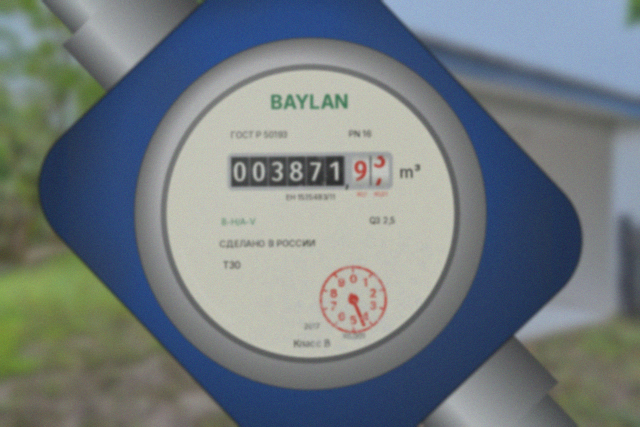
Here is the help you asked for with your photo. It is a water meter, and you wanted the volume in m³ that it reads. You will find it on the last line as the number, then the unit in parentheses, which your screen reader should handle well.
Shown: 3871.934 (m³)
